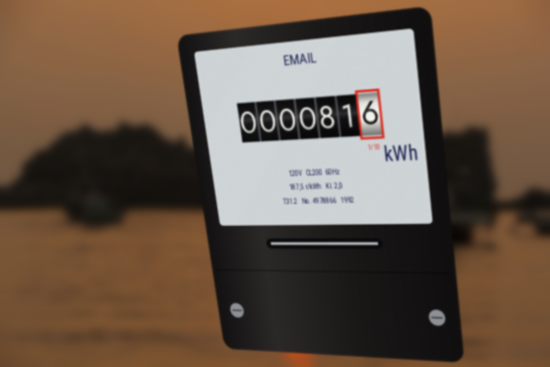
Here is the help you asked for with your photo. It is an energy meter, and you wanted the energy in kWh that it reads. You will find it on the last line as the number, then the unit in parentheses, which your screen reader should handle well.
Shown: 81.6 (kWh)
